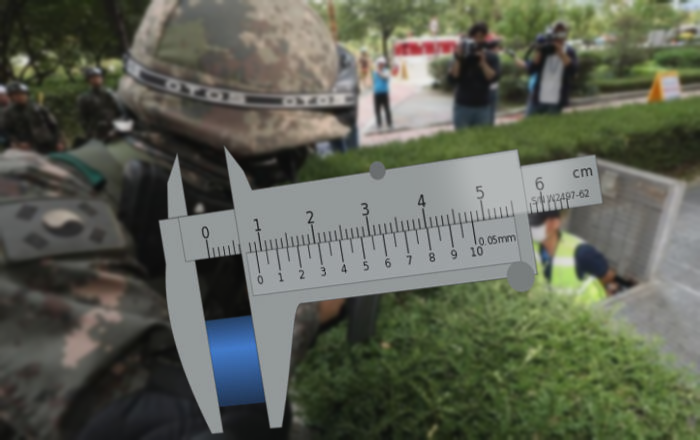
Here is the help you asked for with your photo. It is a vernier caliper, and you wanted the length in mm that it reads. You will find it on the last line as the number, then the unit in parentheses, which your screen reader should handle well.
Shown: 9.0 (mm)
